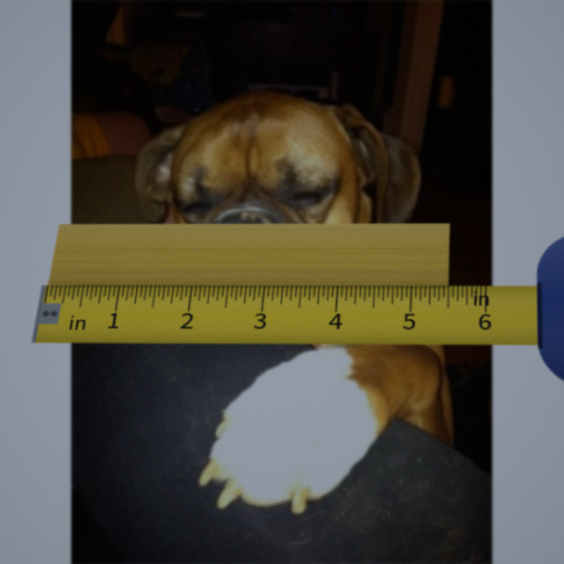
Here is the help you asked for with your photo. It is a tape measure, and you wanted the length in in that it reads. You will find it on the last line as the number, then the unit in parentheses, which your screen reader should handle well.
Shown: 5.5 (in)
